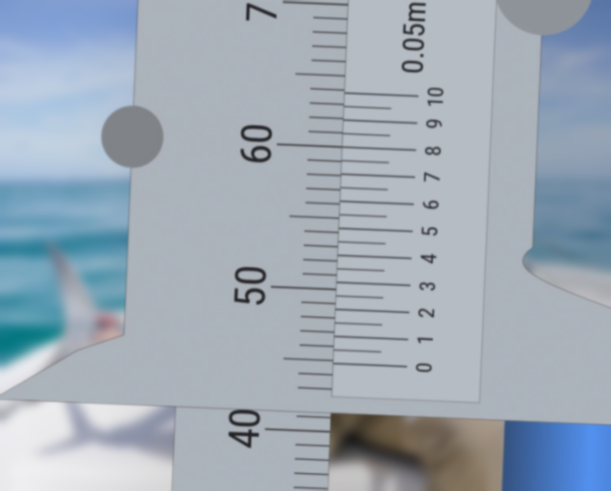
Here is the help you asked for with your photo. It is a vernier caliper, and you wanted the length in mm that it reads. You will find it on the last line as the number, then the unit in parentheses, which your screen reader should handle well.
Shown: 44.8 (mm)
